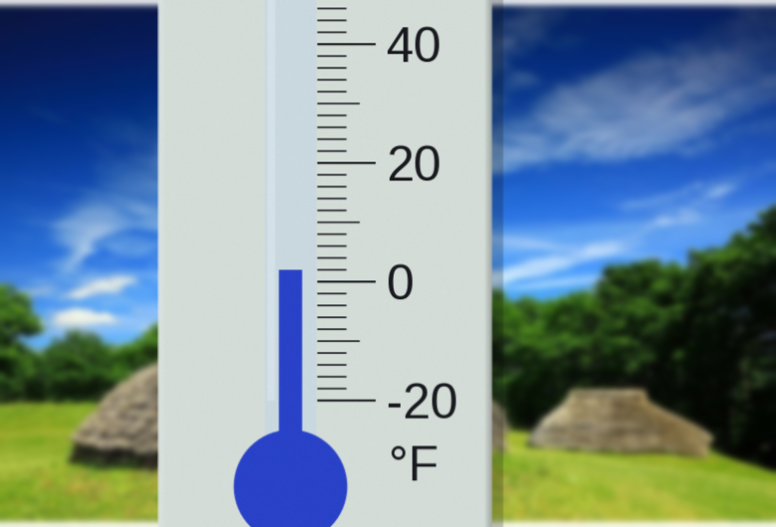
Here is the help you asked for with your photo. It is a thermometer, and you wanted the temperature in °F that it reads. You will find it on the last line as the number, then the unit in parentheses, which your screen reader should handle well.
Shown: 2 (°F)
